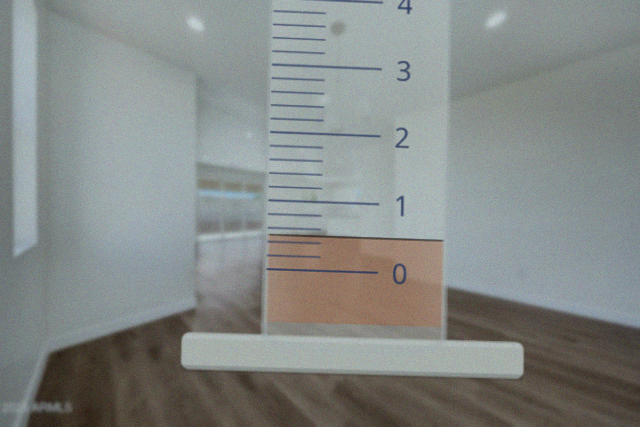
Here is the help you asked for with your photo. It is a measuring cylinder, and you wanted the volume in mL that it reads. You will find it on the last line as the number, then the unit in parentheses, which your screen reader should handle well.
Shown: 0.5 (mL)
